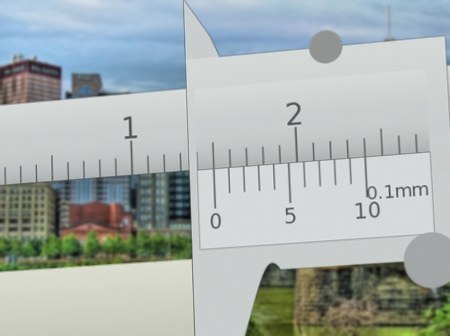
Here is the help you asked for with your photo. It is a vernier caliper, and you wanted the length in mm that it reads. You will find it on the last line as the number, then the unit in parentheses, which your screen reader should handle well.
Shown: 15.0 (mm)
